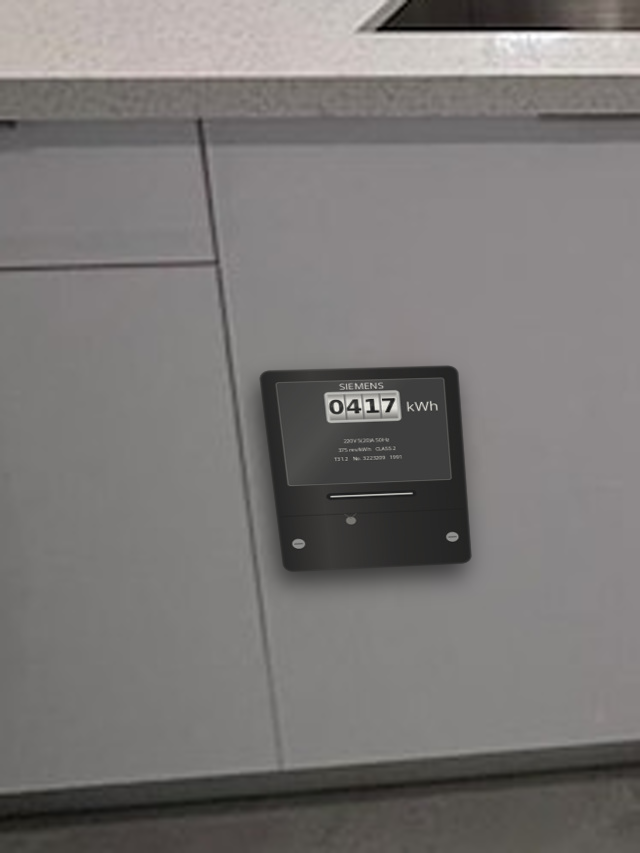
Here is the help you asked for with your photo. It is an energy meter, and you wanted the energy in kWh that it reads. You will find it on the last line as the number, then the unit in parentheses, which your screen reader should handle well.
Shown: 417 (kWh)
